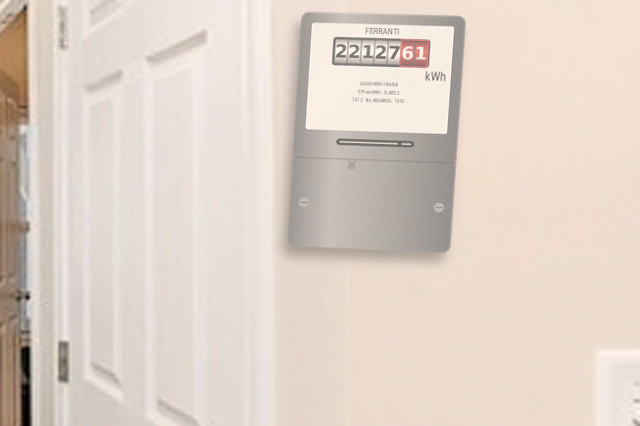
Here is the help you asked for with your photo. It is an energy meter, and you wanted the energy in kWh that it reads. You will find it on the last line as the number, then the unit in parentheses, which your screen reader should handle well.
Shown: 22127.61 (kWh)
